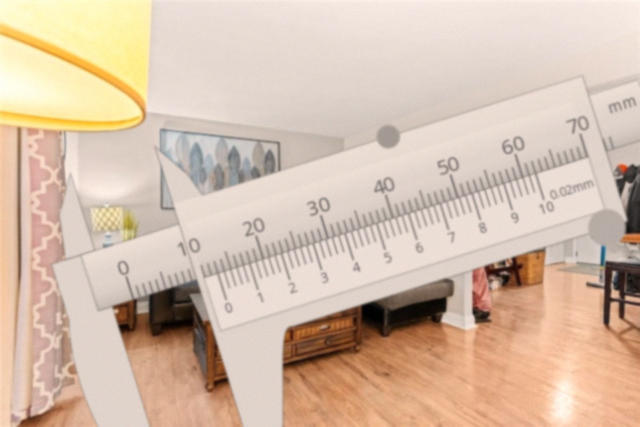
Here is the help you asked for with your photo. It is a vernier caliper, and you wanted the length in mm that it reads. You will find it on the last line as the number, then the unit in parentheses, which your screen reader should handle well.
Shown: 13.0 (mm)
